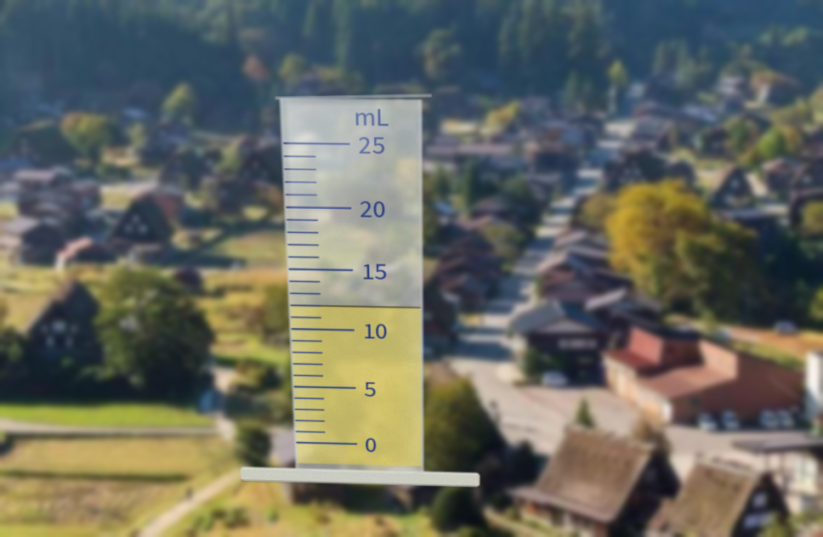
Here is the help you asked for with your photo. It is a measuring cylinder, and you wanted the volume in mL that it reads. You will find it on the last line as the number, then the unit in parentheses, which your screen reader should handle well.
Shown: 12 (mL)
